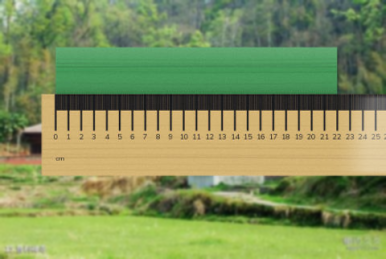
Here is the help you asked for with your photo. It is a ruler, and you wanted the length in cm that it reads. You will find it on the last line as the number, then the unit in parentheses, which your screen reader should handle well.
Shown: 22 (cm)
